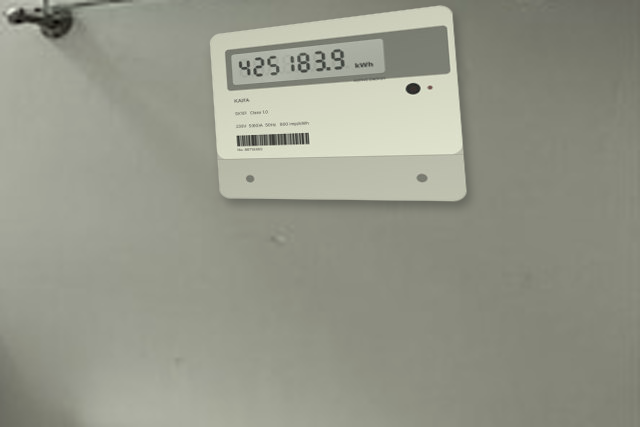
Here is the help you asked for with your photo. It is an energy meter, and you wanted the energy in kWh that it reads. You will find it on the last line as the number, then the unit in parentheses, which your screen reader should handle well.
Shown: 425183.9 (kWh)
